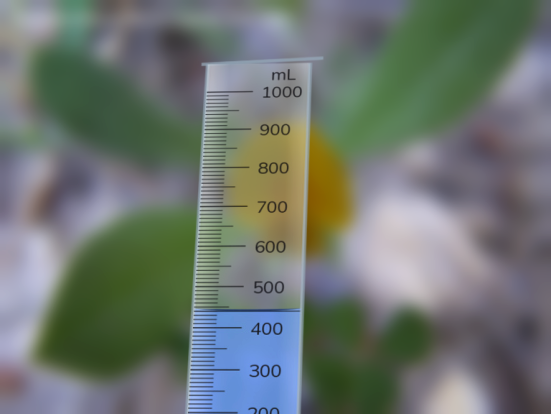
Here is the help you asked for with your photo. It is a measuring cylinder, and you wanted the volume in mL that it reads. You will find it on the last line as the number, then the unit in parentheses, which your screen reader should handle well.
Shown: 440 (mL)
